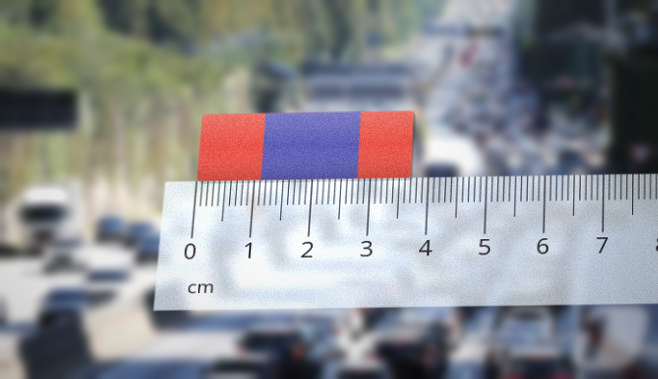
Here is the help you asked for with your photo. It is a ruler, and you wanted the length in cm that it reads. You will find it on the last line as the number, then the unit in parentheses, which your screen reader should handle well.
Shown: 3.7 (cm)
